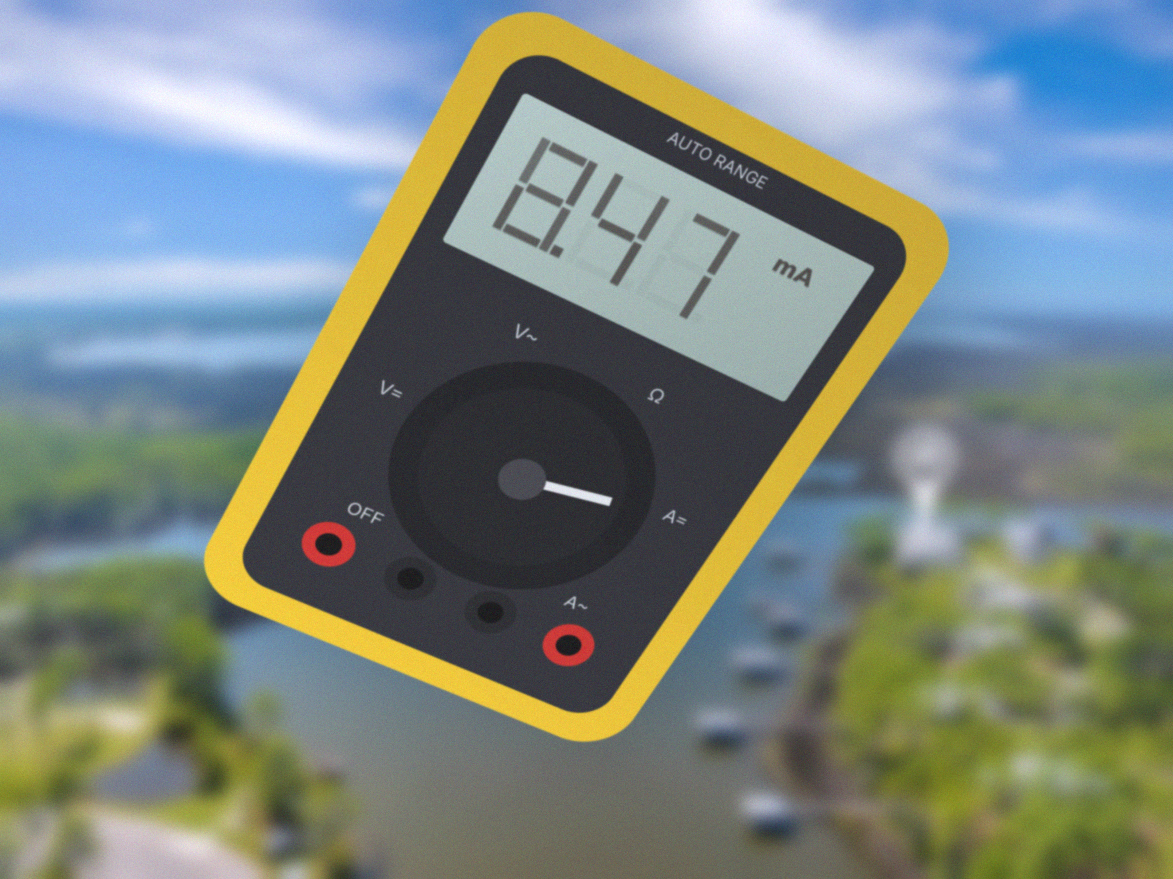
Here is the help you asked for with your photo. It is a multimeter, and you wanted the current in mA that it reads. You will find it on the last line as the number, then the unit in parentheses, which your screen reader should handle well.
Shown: 8.47 (mA)
